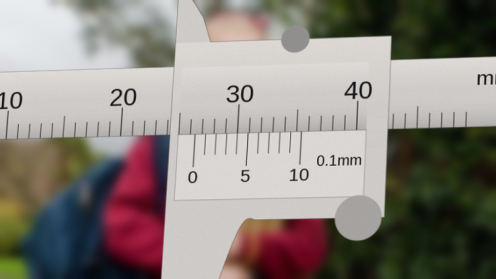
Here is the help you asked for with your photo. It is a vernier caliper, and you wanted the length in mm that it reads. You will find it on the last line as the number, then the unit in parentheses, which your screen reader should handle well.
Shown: 26.4 (mm)
